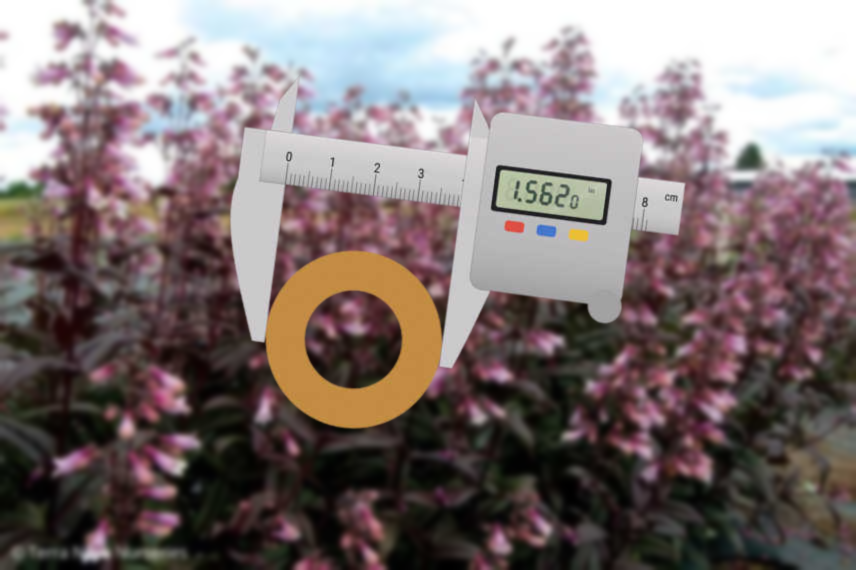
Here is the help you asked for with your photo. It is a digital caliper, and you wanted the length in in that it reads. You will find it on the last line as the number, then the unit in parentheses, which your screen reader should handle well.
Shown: 1.5620 (in)
